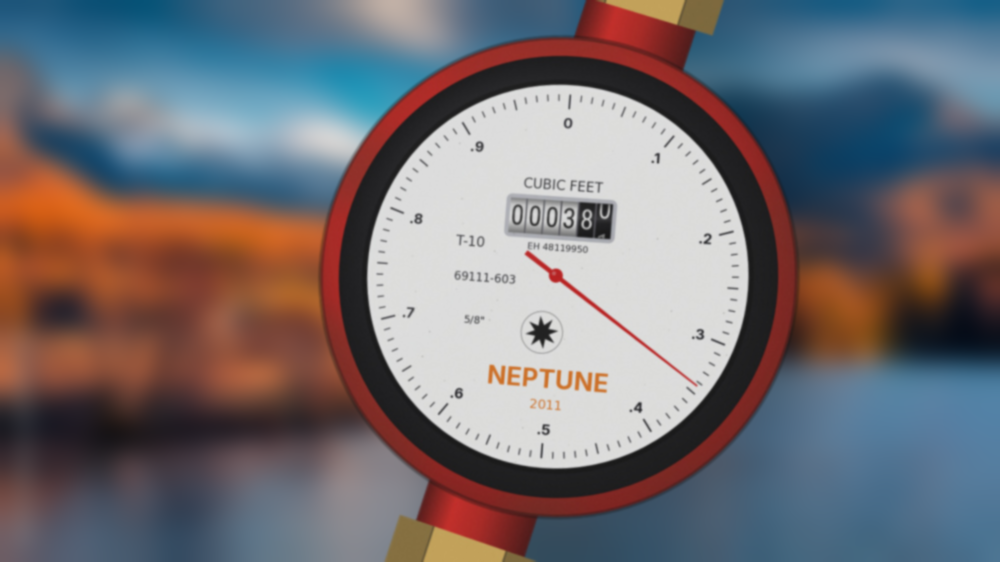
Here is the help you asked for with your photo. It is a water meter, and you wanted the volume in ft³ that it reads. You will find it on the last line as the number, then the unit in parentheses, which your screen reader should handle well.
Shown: 380.34 (ft³)
